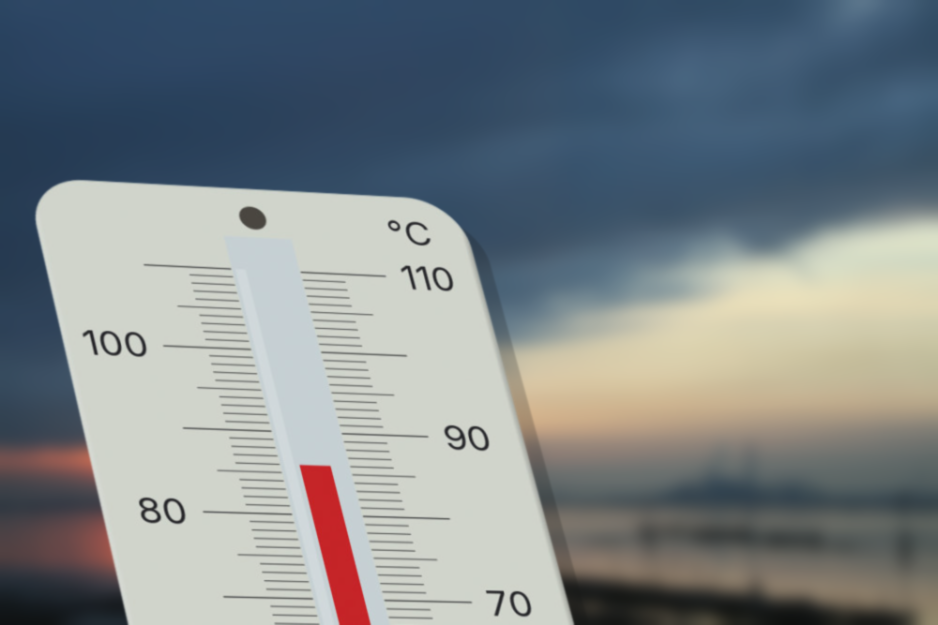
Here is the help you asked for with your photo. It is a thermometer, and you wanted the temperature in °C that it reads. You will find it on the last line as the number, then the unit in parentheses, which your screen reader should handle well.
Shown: 86 (°C)
